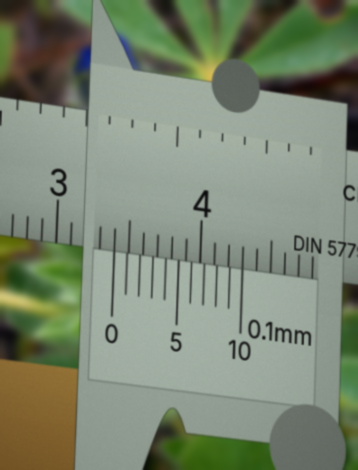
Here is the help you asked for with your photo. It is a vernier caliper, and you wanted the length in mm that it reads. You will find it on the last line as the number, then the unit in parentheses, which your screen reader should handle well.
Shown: 34.0 (mm)
